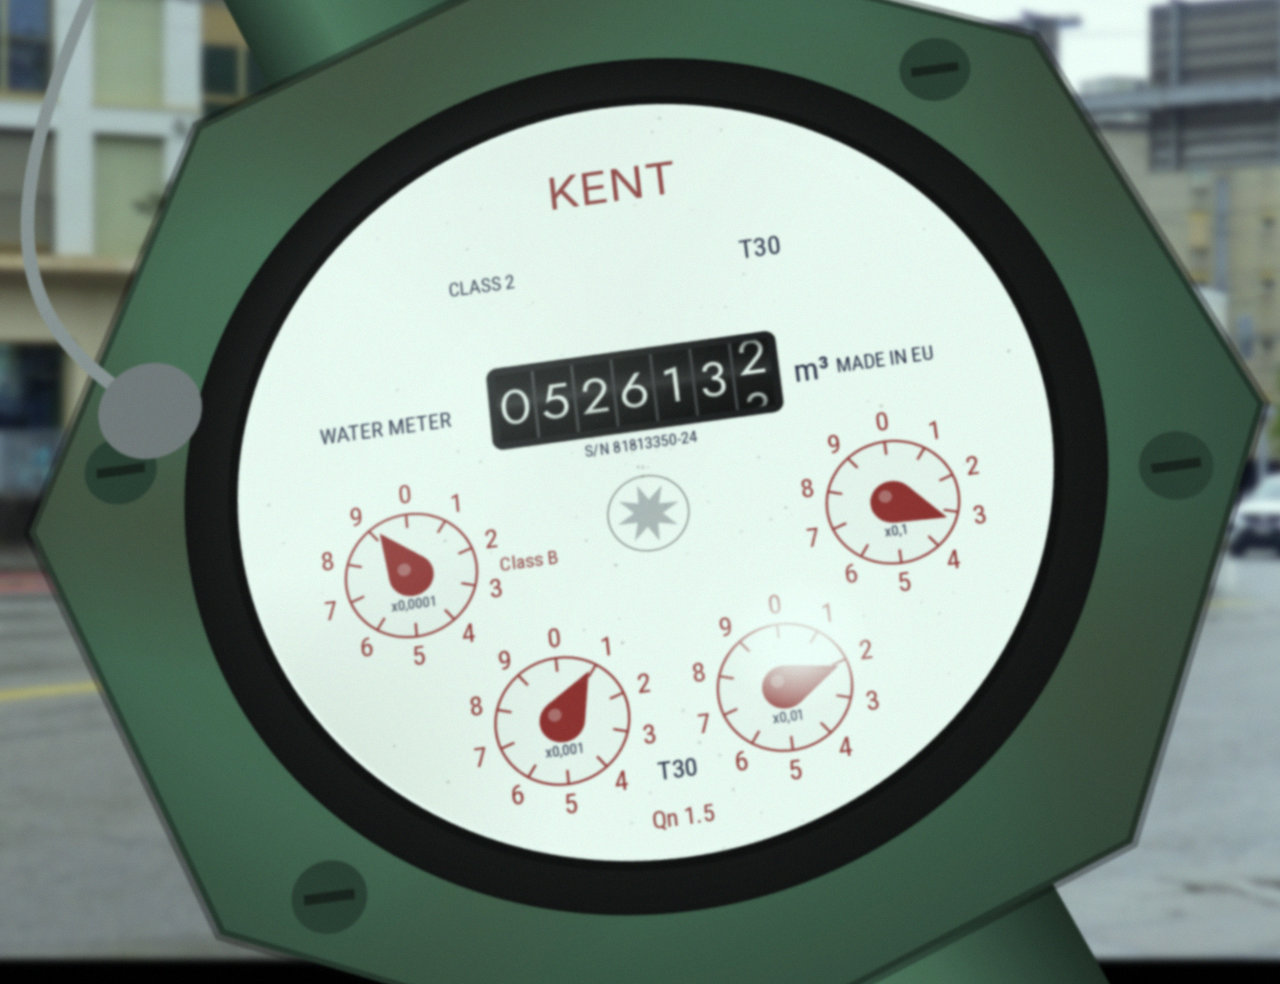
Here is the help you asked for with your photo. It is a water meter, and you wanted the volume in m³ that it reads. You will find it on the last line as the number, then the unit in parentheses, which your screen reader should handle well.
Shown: 526132.3209 (m³)
